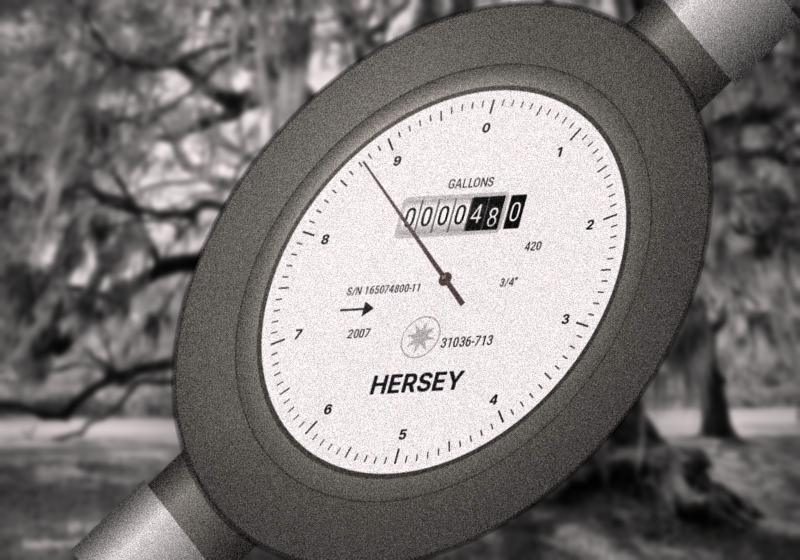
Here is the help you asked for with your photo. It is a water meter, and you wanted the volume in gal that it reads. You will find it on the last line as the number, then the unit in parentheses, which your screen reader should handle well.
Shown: 478.7 (gal)
